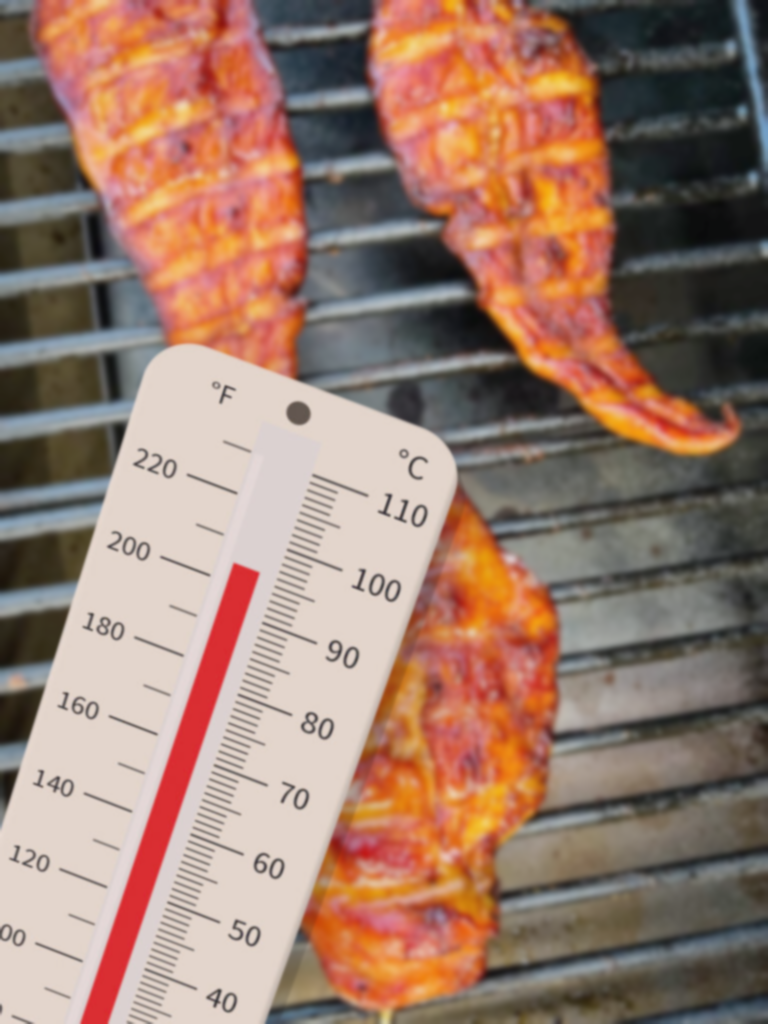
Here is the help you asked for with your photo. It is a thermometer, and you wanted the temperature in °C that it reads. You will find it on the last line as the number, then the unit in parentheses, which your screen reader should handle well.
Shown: 96 (°C)
